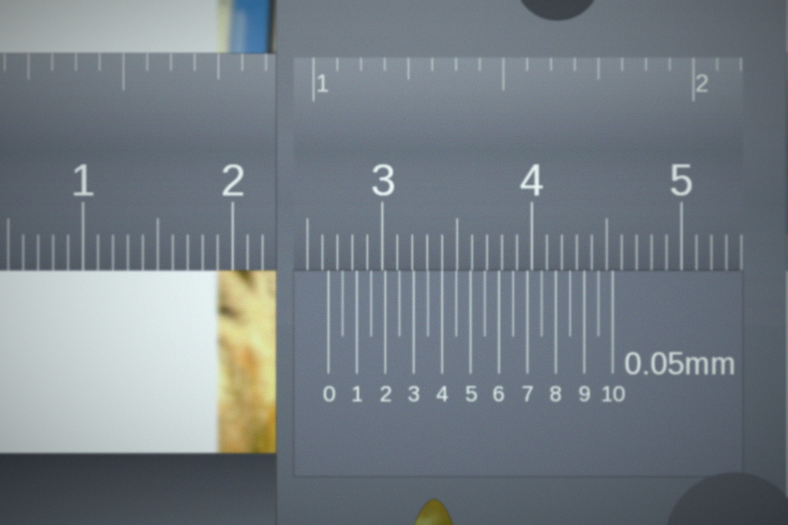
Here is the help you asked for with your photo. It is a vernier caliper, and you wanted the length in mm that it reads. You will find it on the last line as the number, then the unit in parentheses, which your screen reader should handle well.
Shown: 26.4 (mm)
